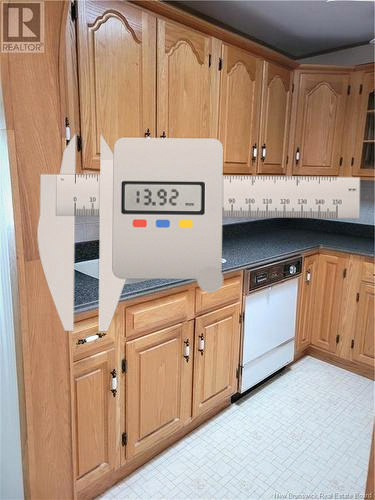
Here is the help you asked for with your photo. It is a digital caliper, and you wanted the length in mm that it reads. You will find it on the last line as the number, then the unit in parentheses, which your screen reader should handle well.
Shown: 13.92 (mm)
